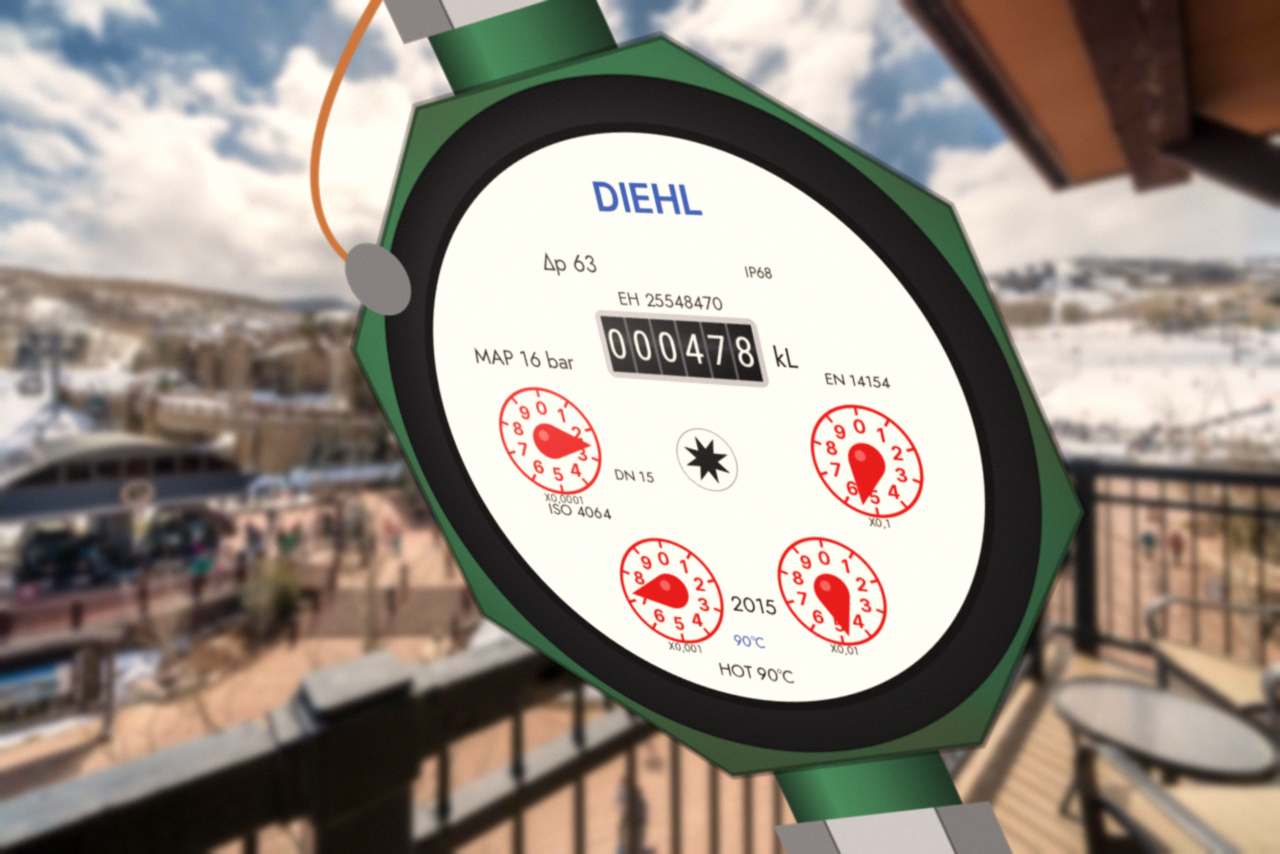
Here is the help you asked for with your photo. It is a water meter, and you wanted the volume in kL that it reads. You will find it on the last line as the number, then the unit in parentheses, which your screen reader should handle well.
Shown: 478.5472 (kL)
